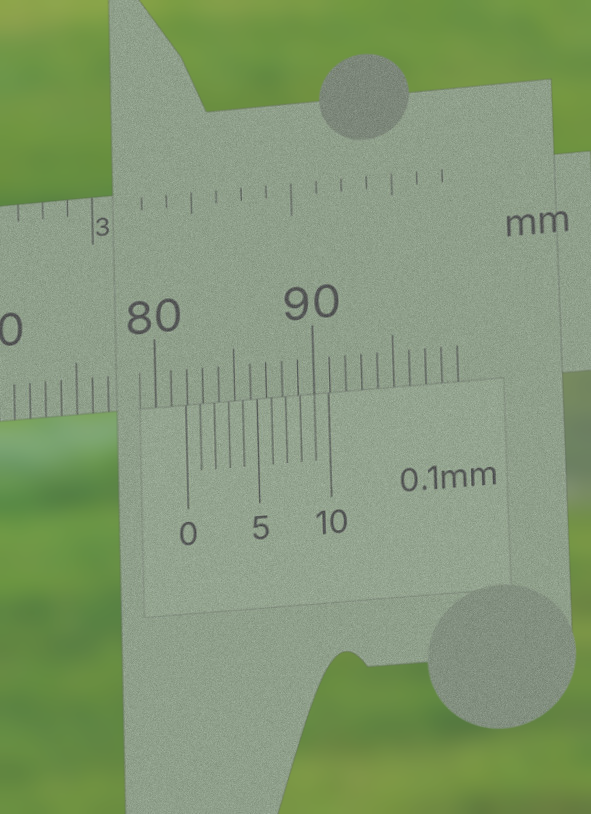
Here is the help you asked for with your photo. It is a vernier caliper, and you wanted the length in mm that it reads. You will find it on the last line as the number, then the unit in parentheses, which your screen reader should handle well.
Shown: 81.9 (mm)
